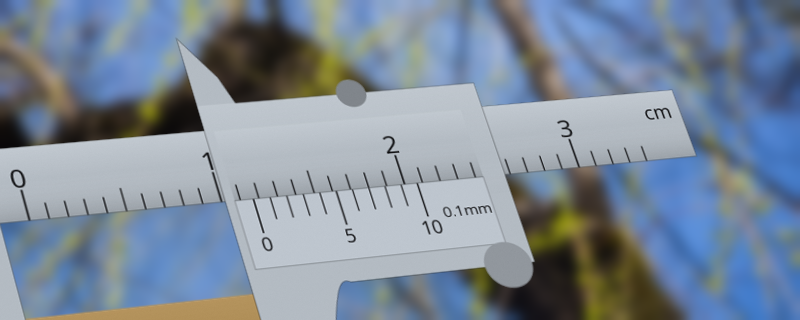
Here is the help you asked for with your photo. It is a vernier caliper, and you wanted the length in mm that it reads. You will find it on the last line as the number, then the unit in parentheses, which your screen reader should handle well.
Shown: 11.7 (mm)
